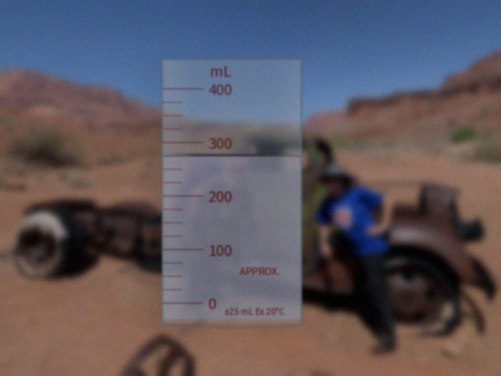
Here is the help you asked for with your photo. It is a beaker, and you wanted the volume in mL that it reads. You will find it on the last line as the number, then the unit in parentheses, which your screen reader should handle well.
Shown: 275 (mL)
